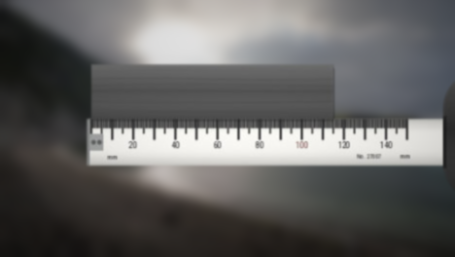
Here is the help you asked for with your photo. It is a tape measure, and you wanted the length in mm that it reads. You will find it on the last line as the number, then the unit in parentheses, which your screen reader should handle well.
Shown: 115 (mm)
